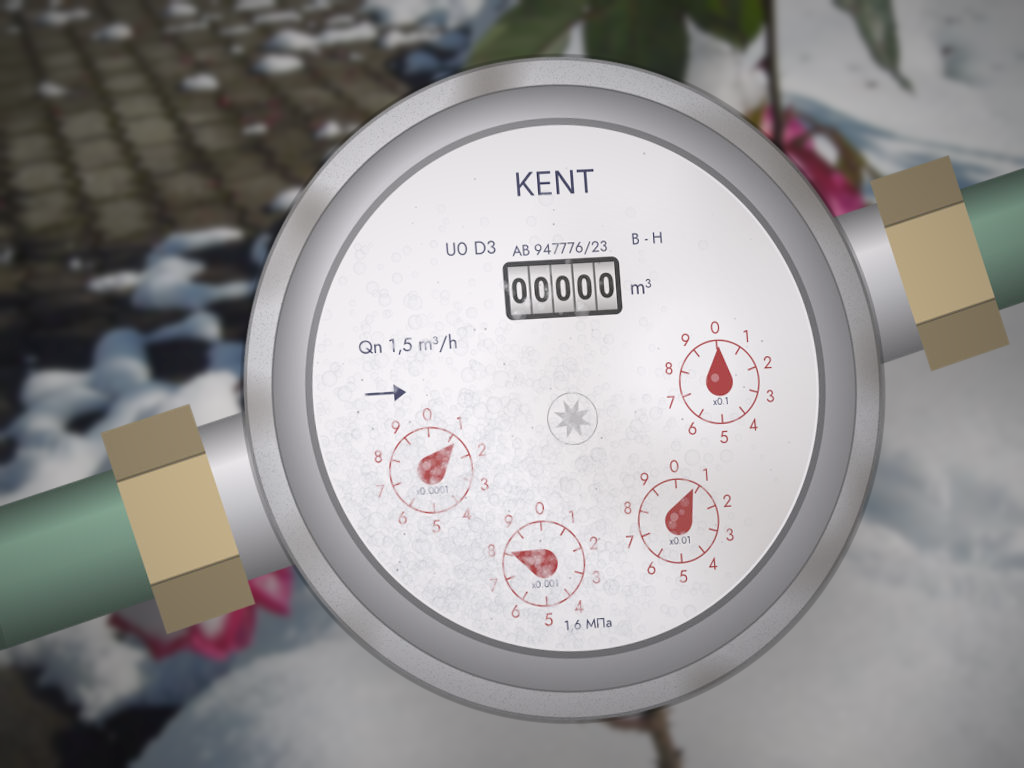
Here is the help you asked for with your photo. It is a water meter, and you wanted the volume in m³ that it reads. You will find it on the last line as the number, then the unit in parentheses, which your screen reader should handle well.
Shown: 0.0081 (m³)
